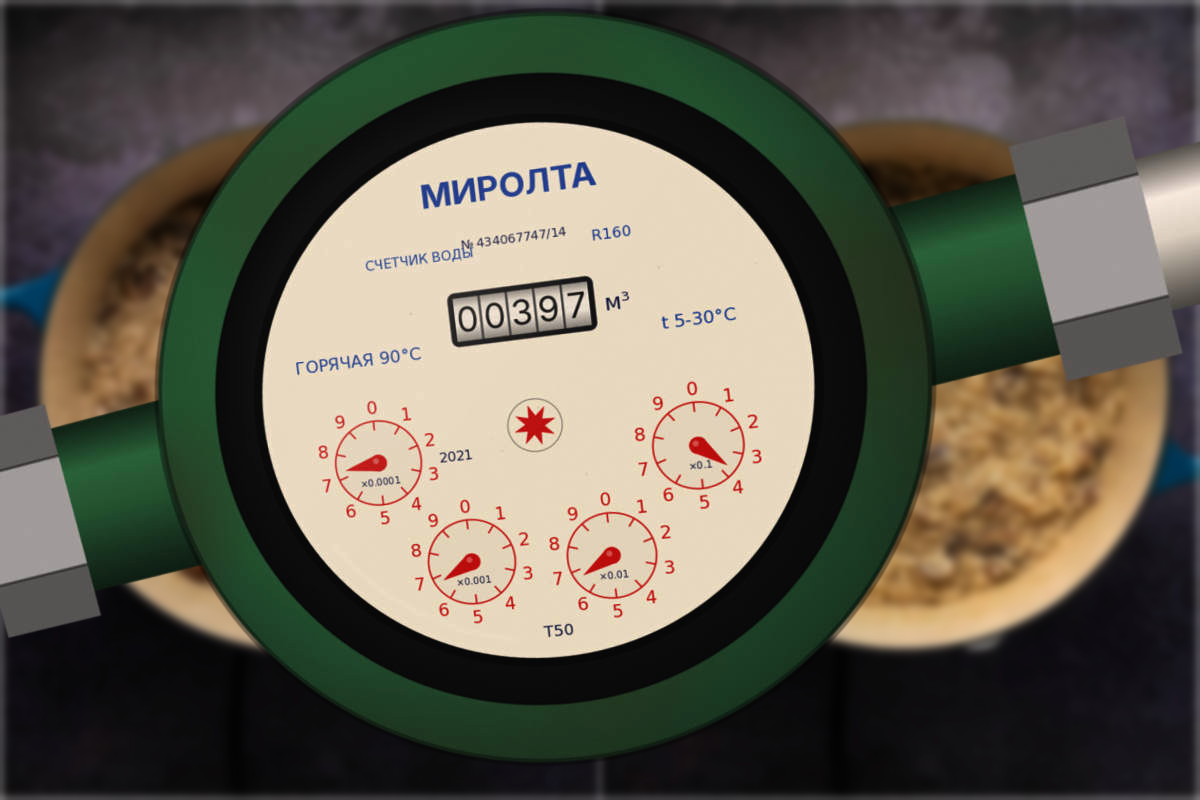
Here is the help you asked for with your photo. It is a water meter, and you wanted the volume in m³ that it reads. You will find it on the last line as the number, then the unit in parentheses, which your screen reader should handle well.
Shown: 397.3667 (m³)
